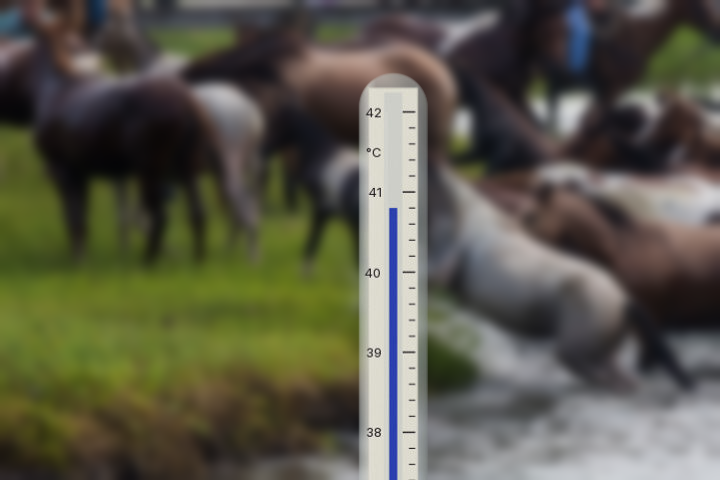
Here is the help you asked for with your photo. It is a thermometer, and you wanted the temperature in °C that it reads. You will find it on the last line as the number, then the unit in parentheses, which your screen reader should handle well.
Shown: 40.8 (°C)
